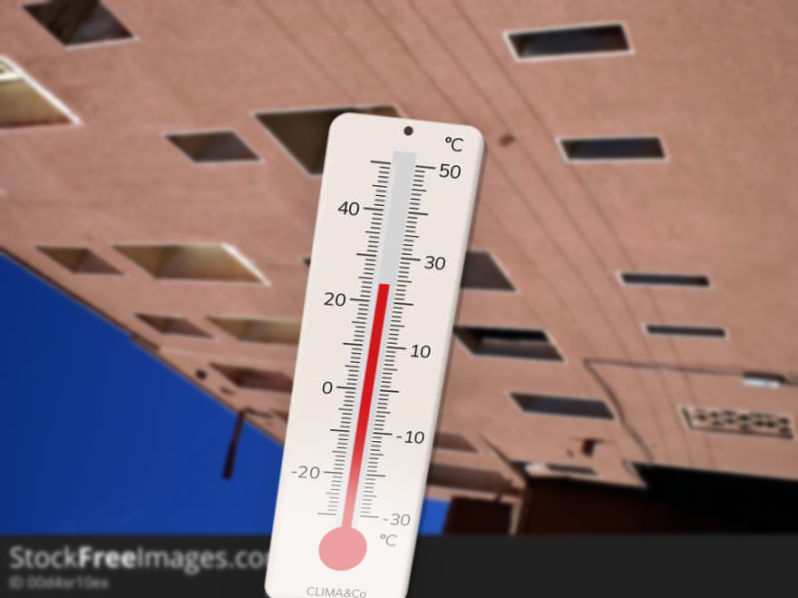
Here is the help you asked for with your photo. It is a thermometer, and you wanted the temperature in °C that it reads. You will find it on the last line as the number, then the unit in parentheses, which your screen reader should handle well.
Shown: 24 (°C)
